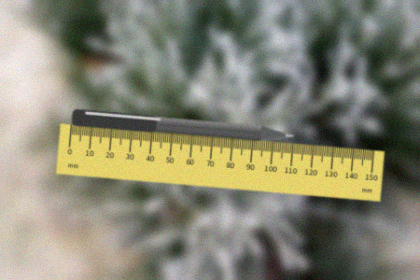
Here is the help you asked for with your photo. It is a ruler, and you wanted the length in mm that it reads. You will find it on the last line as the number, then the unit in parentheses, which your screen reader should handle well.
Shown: 110 (mm)
